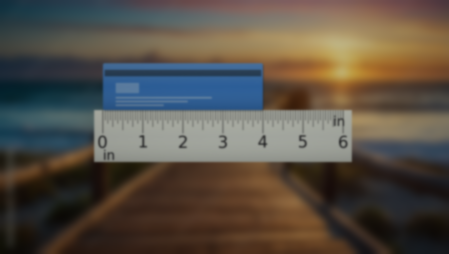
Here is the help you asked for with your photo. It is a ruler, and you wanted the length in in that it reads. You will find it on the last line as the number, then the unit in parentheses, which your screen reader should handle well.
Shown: 4 (in)
